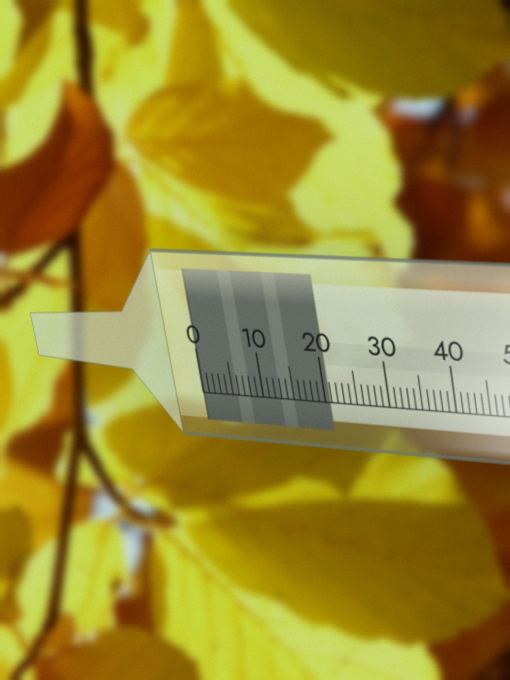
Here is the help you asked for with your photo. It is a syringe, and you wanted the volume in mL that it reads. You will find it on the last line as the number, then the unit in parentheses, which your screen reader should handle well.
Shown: 0 (mL)
